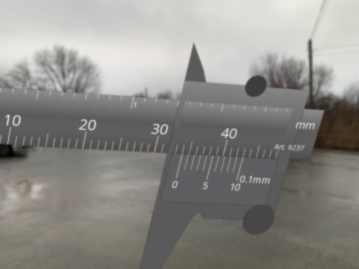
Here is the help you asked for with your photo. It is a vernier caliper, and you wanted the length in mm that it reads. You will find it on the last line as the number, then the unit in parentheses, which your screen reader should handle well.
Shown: 34.0 (mm)
